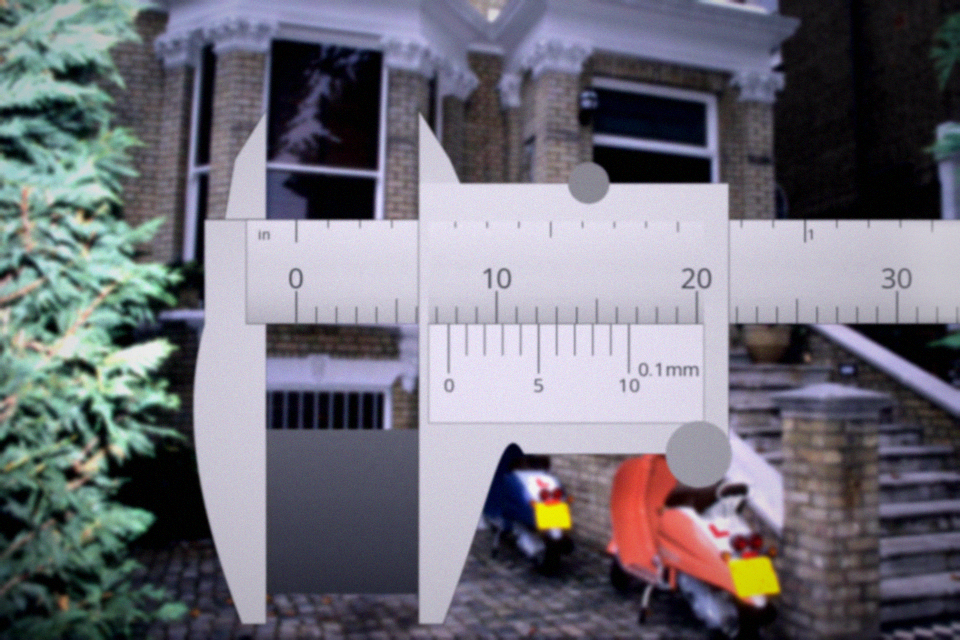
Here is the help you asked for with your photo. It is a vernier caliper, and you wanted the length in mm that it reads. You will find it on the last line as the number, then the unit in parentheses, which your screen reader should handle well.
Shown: 7.6 (mm)
